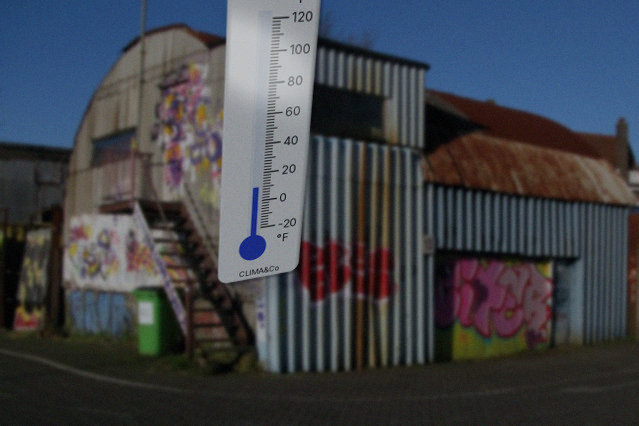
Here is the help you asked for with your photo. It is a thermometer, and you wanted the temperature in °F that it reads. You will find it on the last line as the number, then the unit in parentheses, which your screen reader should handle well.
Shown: 10 (°F)
